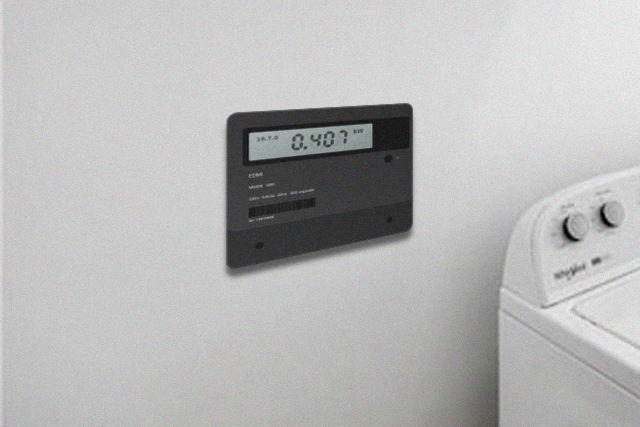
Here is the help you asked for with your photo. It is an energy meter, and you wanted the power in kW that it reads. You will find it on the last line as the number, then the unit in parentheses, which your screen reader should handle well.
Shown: 0.407 (kW)
